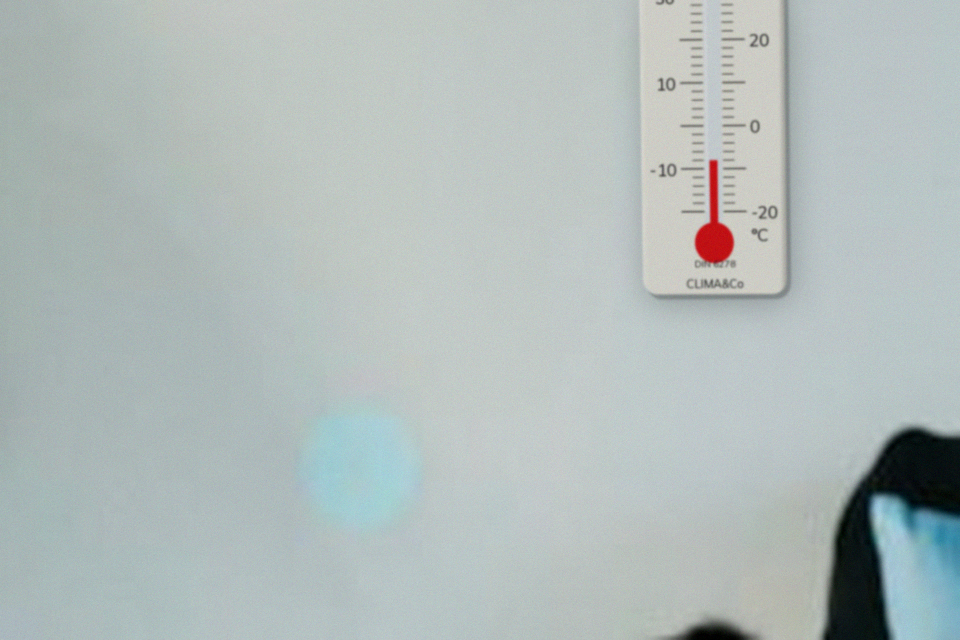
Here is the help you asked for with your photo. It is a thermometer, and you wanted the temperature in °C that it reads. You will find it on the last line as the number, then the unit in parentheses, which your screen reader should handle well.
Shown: -8 (°C)
